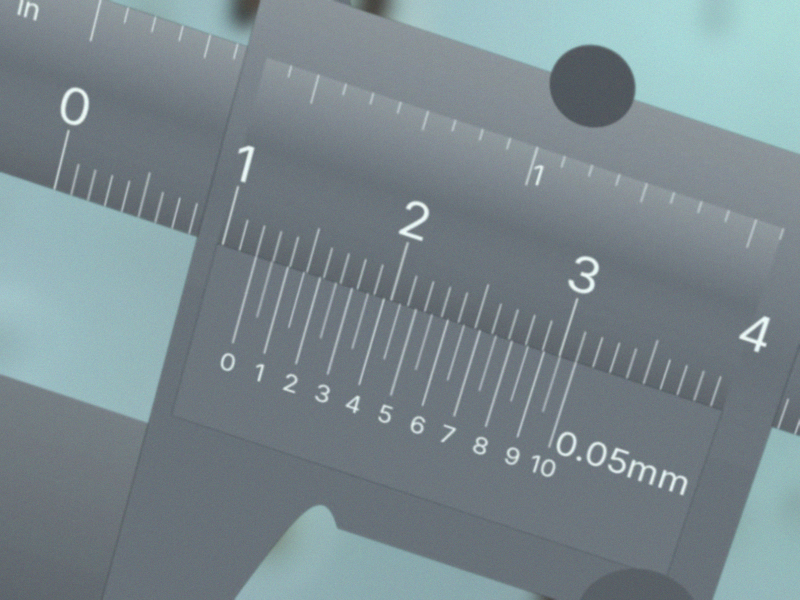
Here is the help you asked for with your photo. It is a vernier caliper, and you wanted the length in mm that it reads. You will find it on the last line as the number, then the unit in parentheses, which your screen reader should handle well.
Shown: 12.0 (mm)
